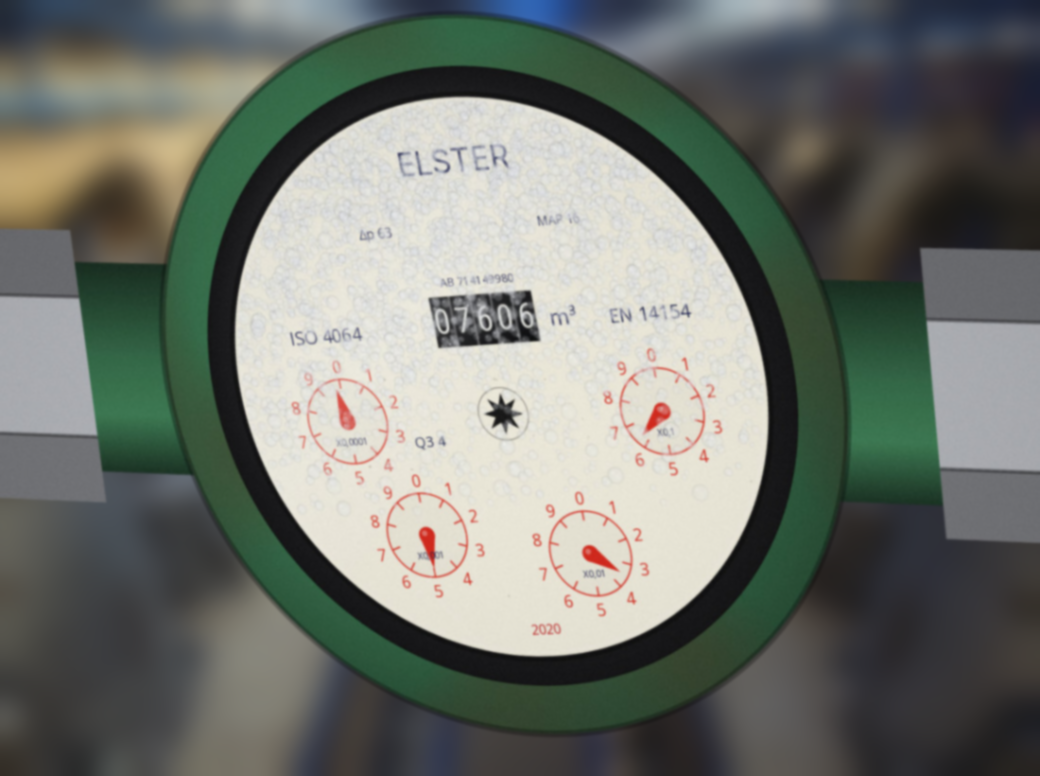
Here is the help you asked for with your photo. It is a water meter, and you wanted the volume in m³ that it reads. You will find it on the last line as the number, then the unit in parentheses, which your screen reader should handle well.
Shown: 7606.6349 (m³)
